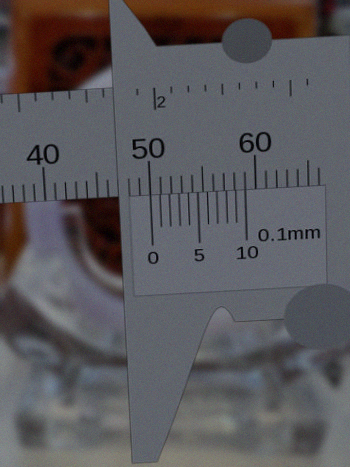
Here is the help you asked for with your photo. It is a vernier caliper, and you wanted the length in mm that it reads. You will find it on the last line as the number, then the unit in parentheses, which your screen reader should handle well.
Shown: 50.0 (mm)
